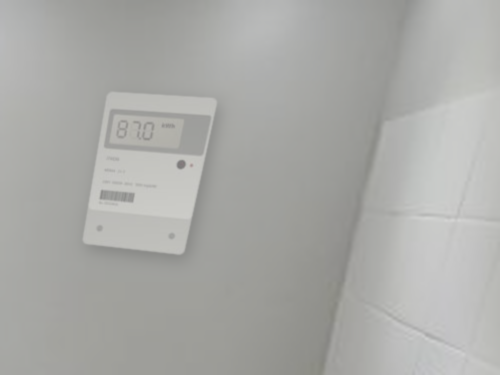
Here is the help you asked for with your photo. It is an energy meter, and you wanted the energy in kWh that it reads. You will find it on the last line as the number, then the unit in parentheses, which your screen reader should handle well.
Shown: 87.0 (kWh)
